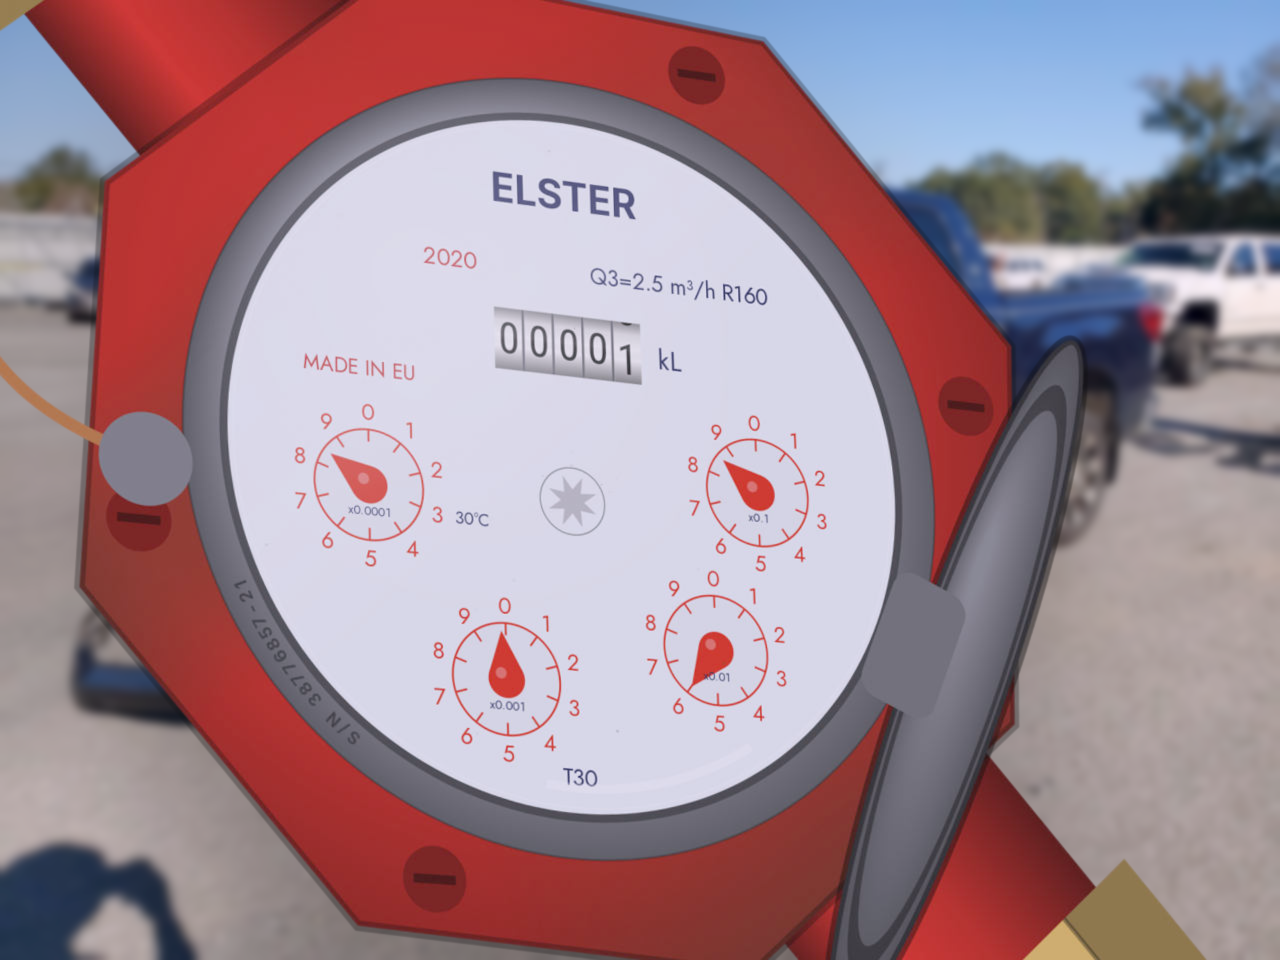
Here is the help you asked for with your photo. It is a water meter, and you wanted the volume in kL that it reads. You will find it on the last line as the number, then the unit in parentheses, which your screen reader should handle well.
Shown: 0.8598 (kL)
